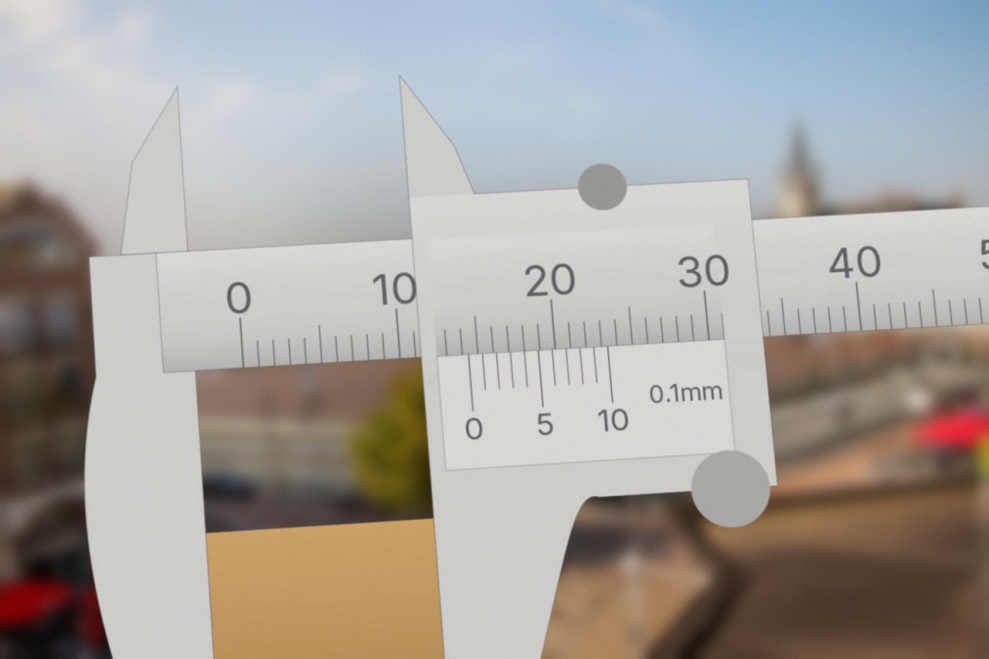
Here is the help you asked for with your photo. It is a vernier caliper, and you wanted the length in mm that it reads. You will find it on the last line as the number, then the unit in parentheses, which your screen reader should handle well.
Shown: 14.4 (mm)
